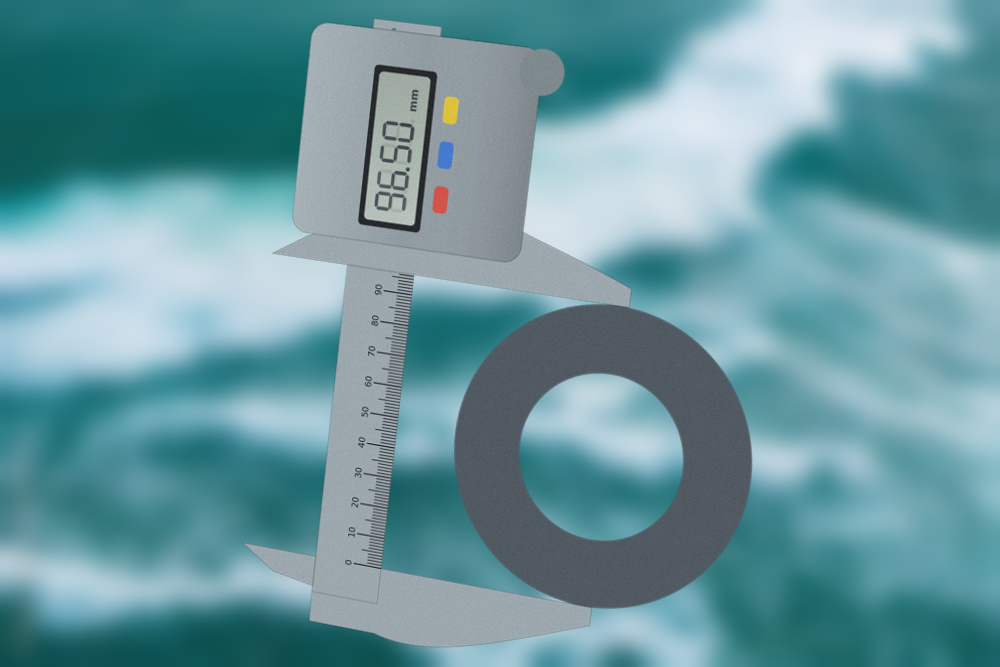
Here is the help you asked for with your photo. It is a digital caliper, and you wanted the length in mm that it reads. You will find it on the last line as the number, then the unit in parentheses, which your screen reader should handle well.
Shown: 96.50 (mm)
